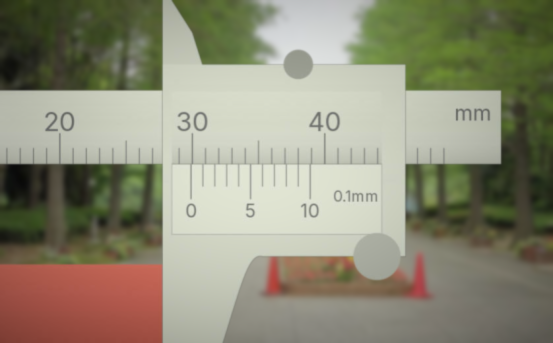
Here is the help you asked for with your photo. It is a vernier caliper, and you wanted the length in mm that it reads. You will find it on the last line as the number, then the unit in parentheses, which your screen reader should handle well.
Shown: 29.9 (mm)
